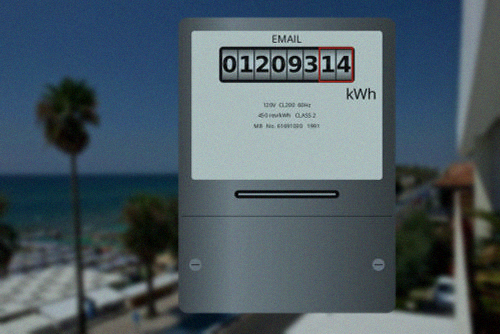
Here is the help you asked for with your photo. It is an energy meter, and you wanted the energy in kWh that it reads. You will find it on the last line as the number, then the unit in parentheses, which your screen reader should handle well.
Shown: 12093.14 (kWh)
